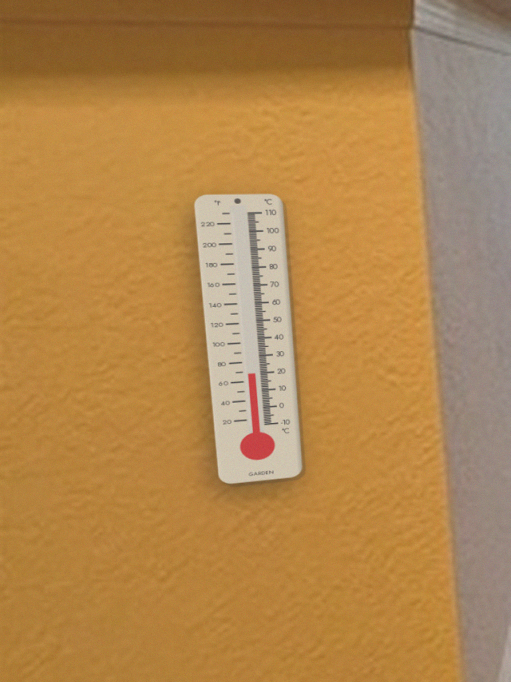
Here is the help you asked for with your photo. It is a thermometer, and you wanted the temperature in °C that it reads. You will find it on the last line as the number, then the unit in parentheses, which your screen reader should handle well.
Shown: 20 (°C)
